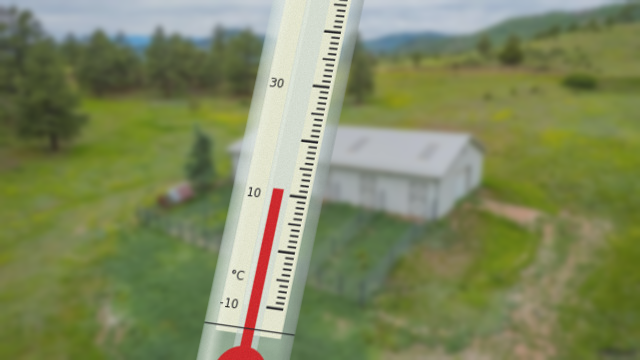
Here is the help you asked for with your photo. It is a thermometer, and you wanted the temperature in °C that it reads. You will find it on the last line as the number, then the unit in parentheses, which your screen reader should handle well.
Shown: 11 (°C)
